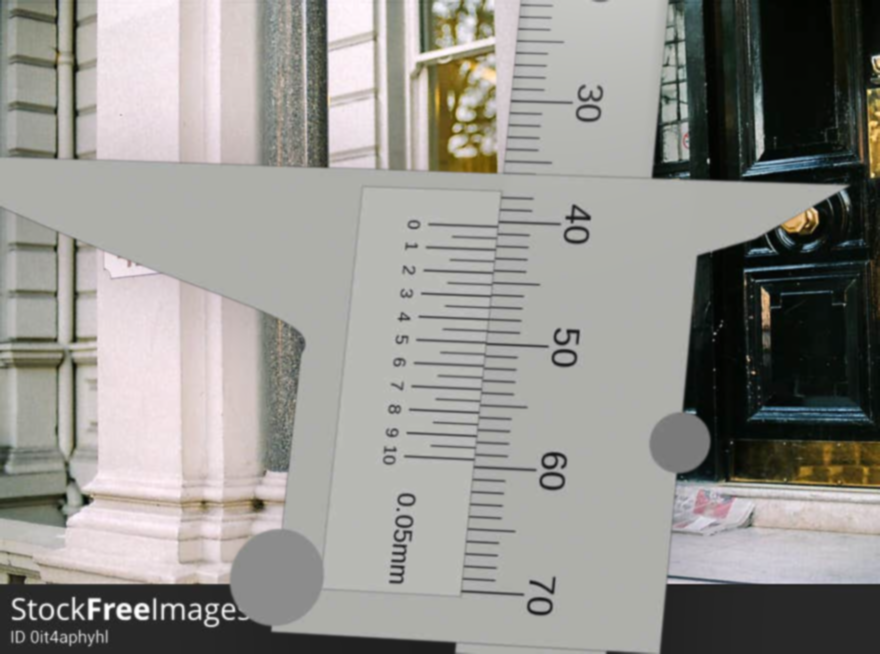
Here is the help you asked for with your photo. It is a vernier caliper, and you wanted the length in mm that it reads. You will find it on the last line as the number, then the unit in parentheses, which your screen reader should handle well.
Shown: 40.4 (mm)
